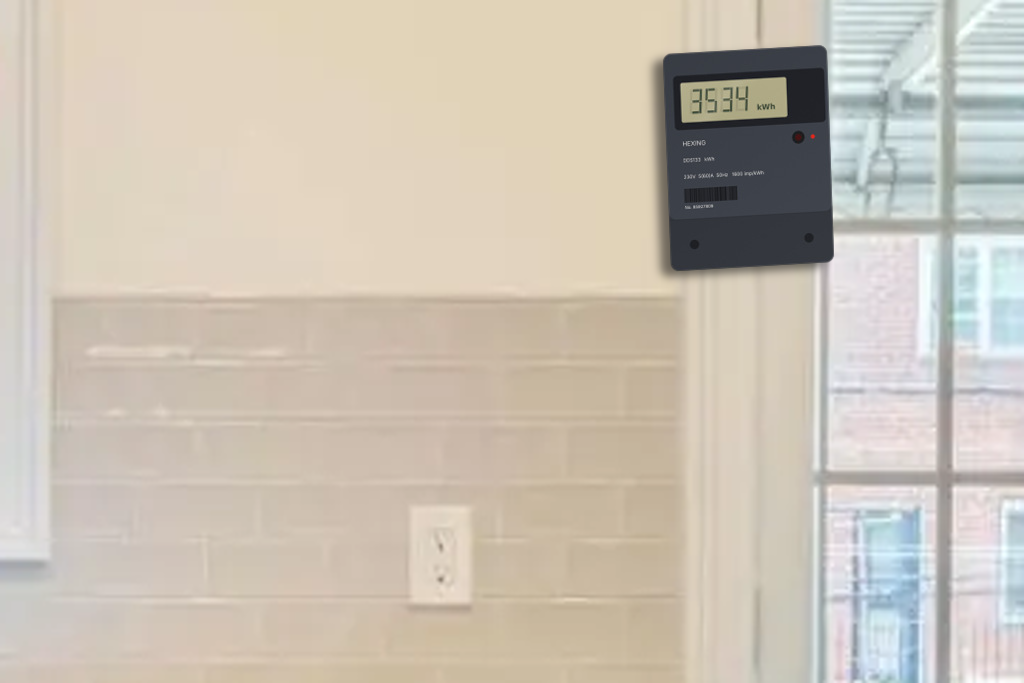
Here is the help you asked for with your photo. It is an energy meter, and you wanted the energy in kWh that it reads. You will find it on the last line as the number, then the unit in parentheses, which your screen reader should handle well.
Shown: 3534 (kWh)
